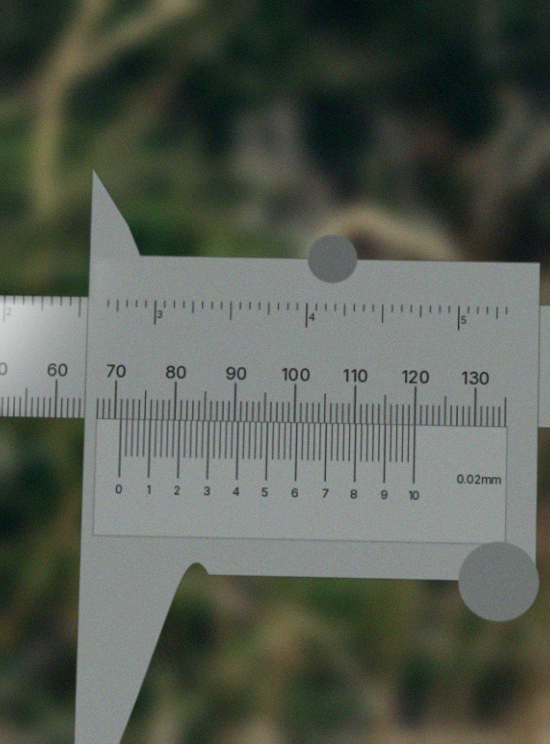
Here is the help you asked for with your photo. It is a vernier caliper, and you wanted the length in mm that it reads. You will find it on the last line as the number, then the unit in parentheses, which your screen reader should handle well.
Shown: 71.0 (mm)
